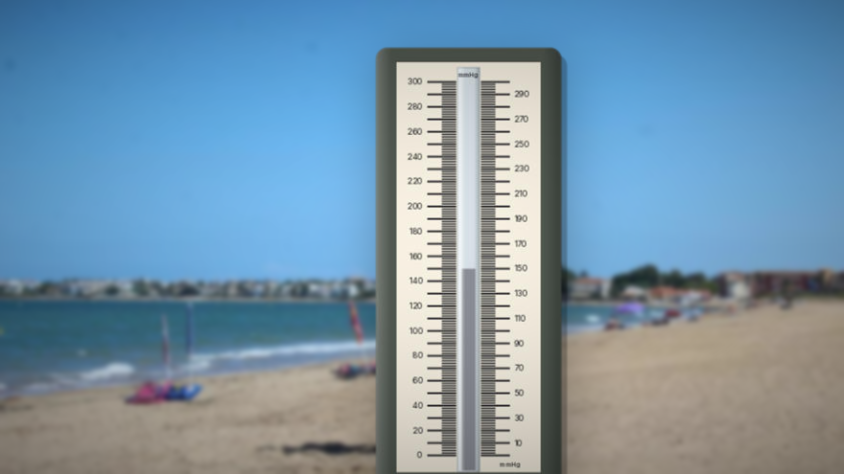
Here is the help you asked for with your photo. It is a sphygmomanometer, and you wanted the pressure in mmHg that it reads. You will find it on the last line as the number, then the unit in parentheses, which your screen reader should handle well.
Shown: 150 (mmHg)
